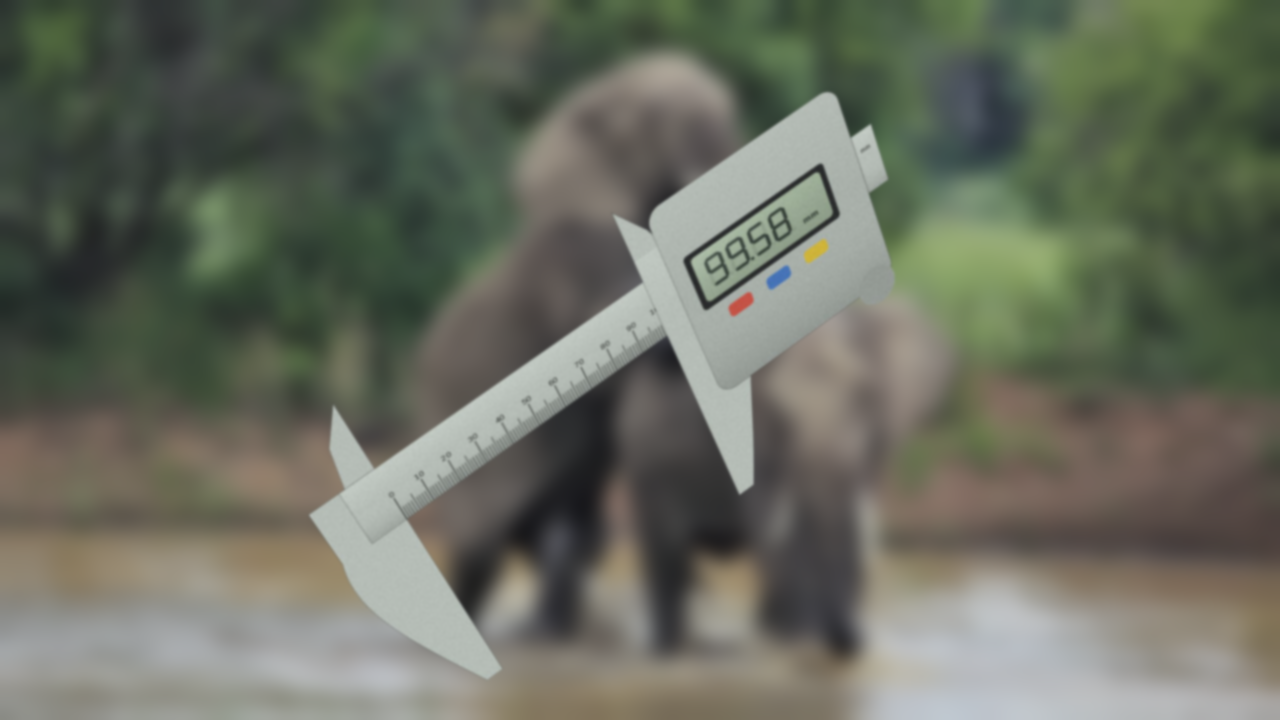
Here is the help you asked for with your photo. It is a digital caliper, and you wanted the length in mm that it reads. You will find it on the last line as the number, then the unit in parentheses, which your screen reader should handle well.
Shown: 99.58 (mm)
